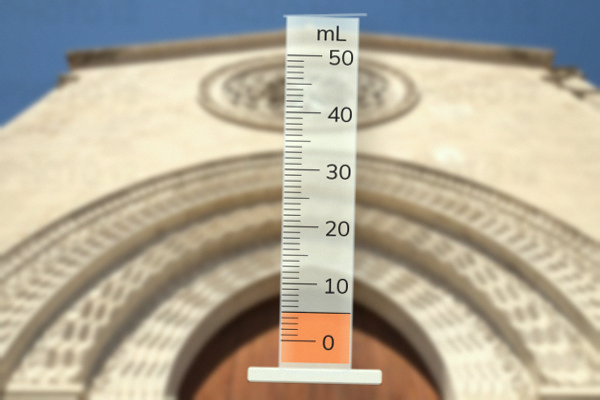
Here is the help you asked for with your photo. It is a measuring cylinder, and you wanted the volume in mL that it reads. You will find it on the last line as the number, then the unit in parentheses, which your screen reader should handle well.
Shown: 5 (mL)
